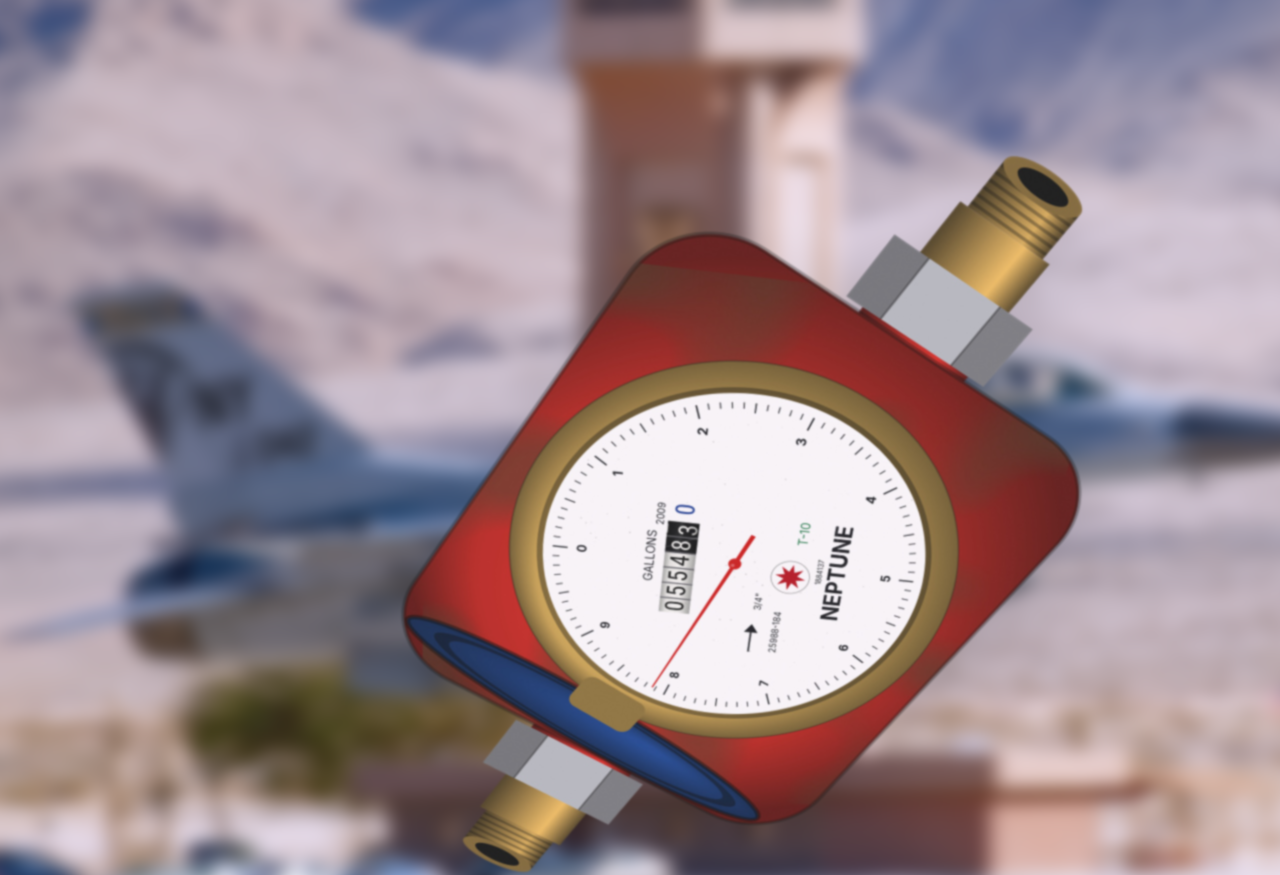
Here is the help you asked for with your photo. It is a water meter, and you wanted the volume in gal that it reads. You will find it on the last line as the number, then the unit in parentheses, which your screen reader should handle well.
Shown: 554828.1 (gal)
